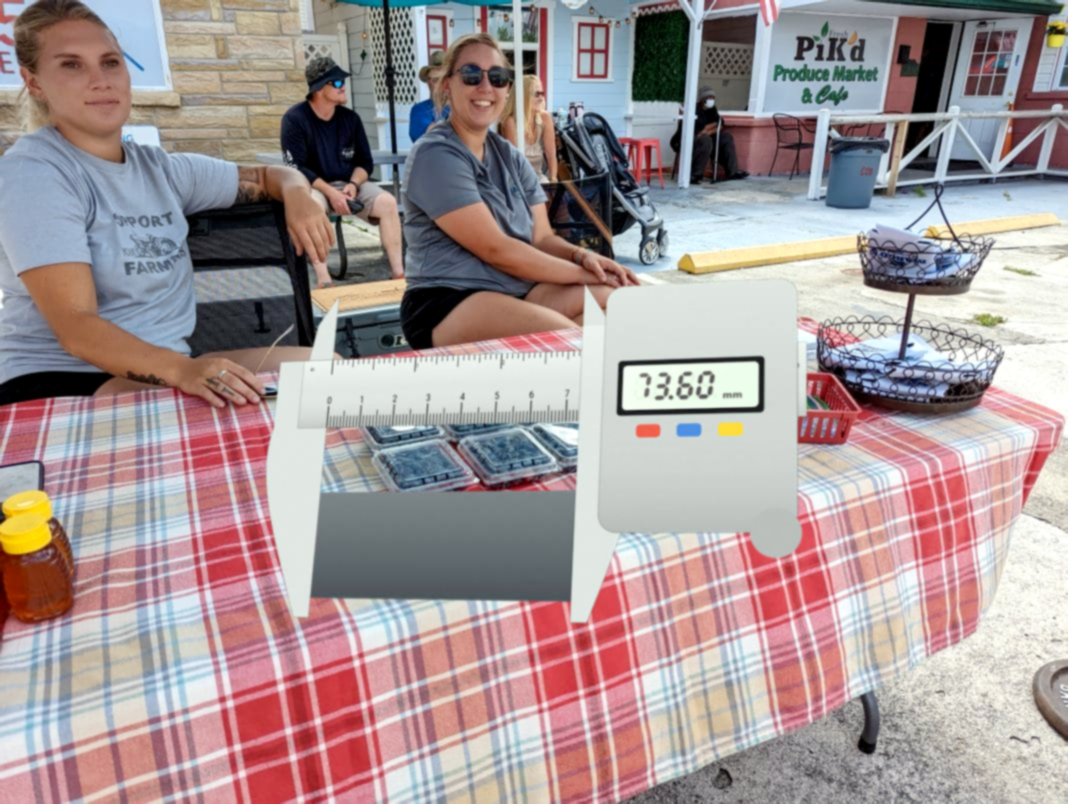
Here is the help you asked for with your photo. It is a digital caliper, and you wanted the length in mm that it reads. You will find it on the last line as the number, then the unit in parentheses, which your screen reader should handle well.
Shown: 73.60 (mm)
